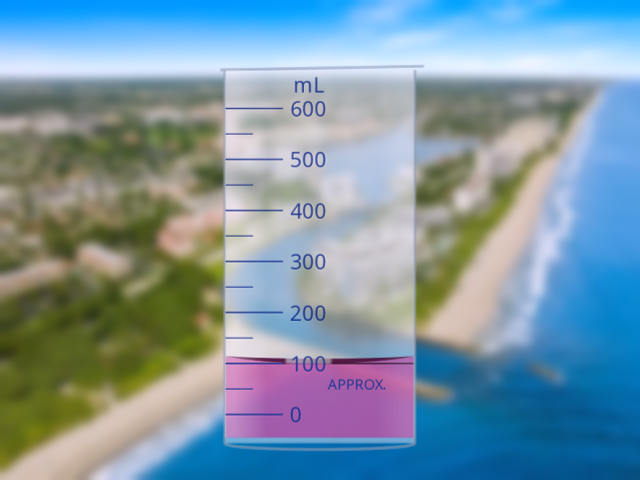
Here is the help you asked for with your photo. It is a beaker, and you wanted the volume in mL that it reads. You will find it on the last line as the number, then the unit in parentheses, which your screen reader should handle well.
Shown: 100 (mL)
